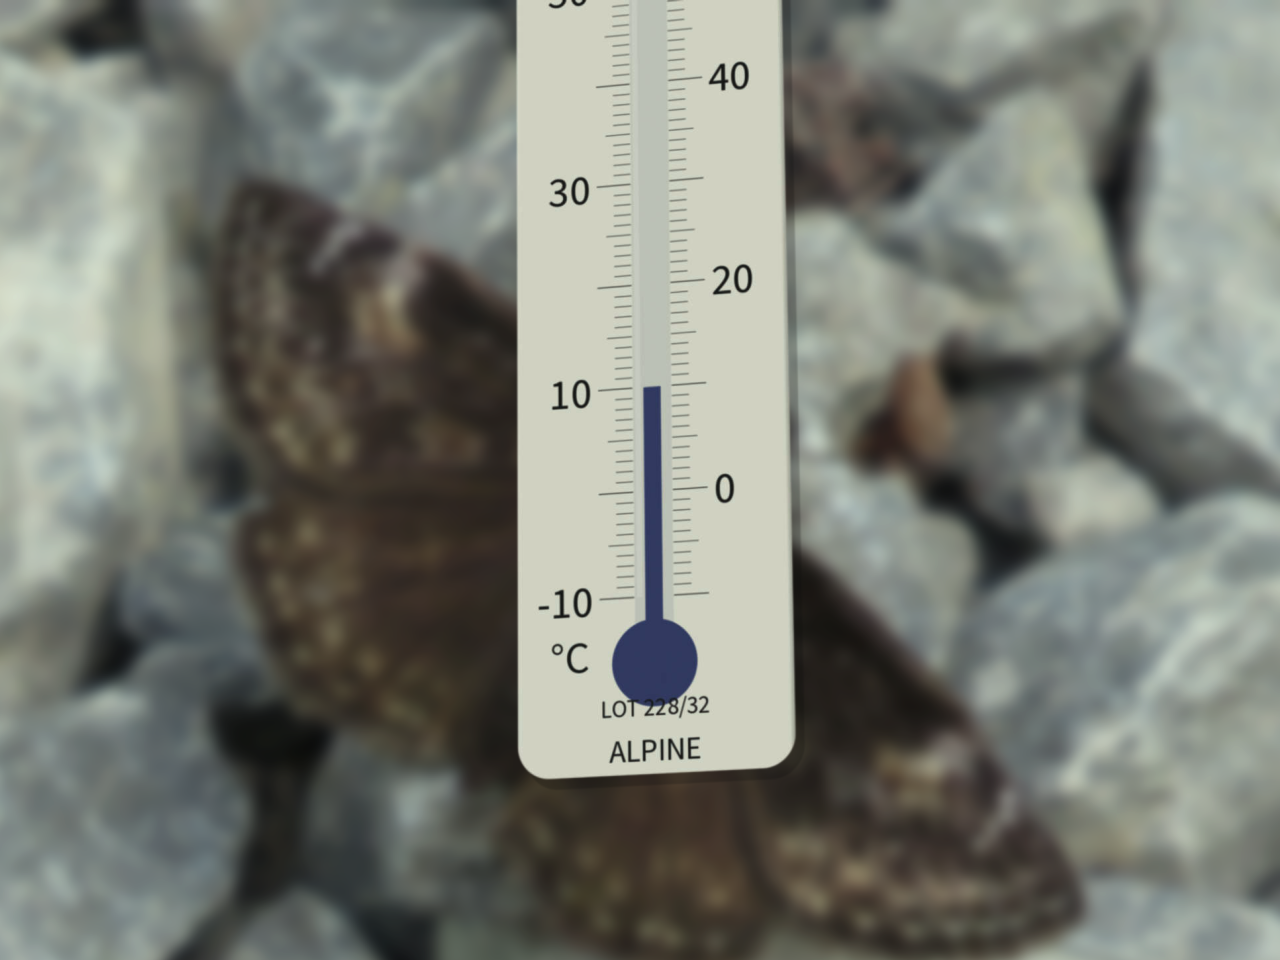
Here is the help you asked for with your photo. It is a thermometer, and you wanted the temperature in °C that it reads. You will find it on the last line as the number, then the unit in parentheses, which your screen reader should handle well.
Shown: 10 (°C)
